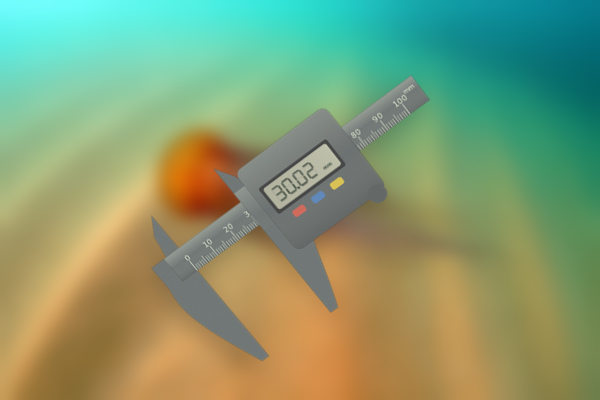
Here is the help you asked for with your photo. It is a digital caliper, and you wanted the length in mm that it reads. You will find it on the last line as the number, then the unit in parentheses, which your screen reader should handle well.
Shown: 30.02 (mm)
